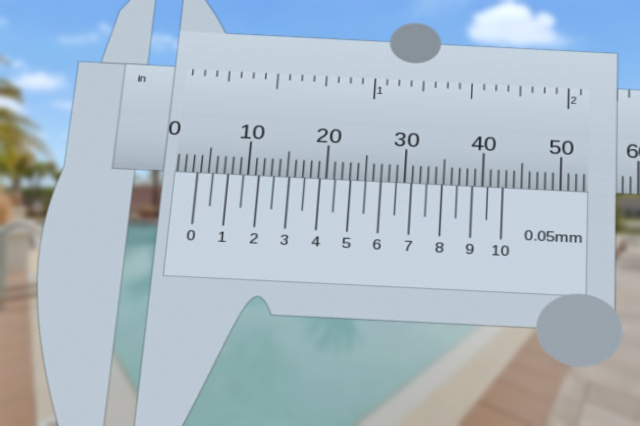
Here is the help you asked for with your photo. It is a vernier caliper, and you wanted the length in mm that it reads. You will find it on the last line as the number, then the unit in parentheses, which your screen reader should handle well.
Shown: 3.6 (mm)
